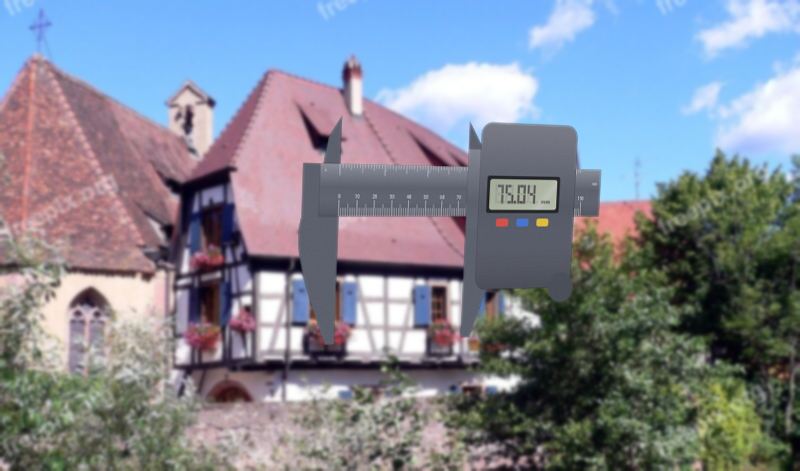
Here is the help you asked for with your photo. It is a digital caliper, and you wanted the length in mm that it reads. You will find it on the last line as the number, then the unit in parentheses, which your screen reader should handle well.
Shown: 75.04 (mm)
